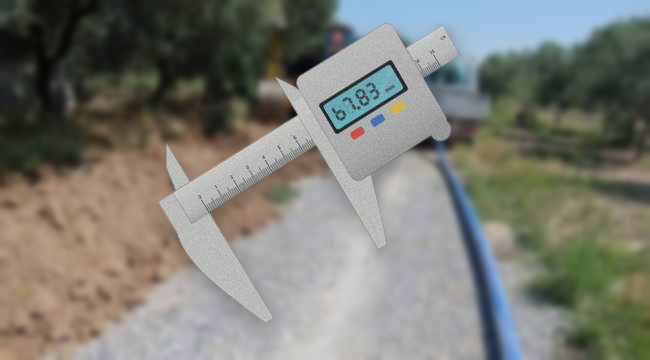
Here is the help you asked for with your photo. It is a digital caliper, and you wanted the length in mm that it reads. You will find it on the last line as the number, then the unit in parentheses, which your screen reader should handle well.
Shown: 67.83 (mm)
